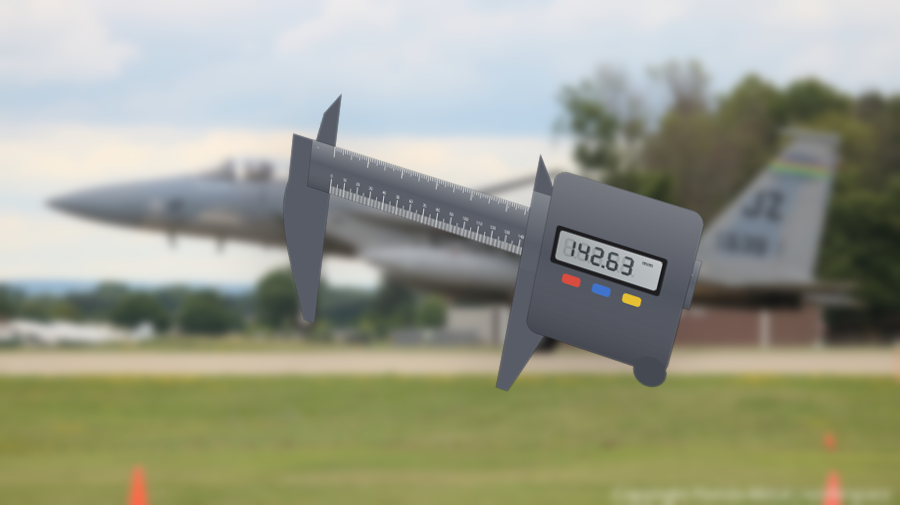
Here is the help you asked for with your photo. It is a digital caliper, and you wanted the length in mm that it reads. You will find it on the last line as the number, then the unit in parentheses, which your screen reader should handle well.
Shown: 142.63 (mm)
